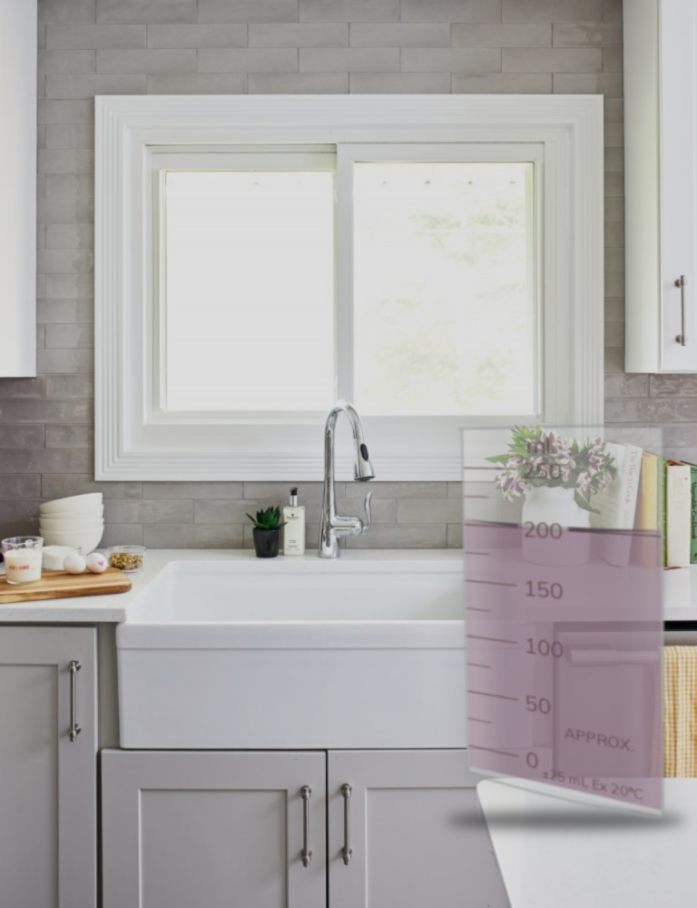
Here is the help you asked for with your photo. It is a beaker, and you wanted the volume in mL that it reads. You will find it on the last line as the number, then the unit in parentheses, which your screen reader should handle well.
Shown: 200 (mL)
